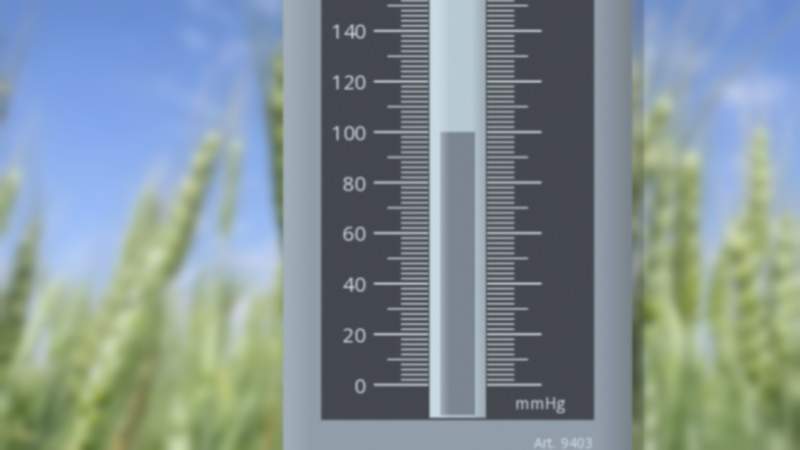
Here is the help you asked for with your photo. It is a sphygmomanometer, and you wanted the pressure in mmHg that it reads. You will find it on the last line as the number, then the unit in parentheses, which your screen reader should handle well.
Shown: 100 (mmHg)
